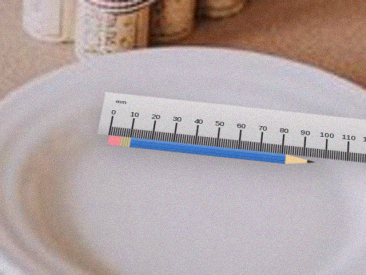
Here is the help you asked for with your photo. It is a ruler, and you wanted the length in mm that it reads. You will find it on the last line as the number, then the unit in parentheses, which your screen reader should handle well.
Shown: 95 (mm)
